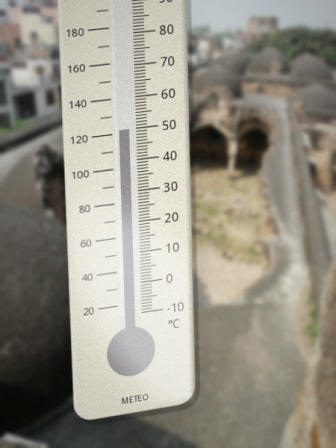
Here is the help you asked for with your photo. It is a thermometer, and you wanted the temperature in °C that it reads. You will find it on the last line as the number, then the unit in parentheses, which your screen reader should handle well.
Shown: 50 (°C)
